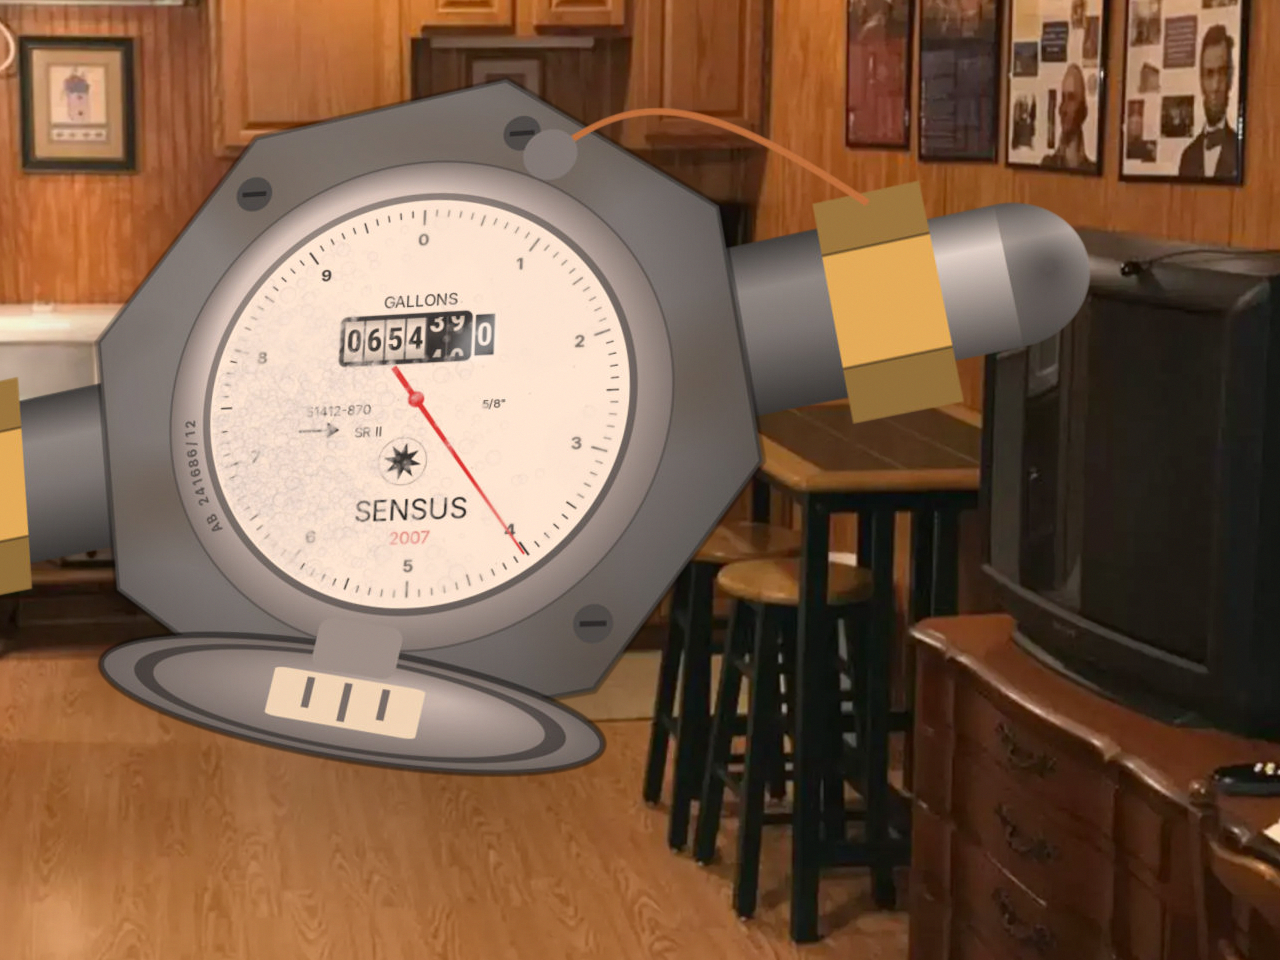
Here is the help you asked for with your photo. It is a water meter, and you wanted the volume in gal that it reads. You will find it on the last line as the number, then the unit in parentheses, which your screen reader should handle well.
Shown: 654394.0 (gal)
